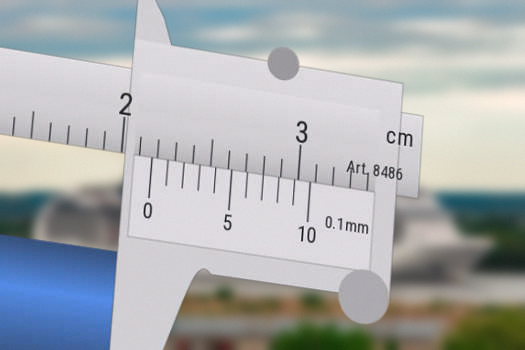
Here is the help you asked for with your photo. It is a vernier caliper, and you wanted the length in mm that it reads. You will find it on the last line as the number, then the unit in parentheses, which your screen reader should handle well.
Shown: 21.7 (mm)
